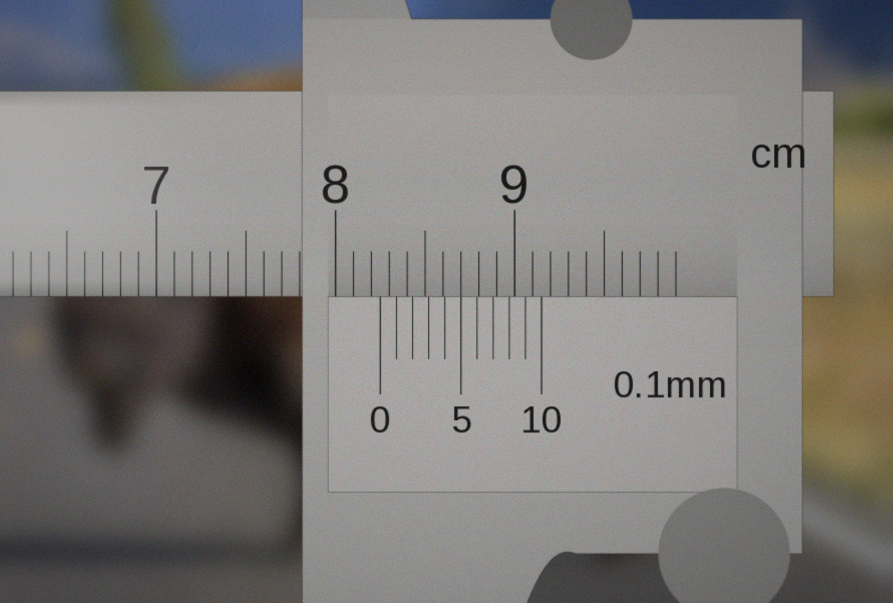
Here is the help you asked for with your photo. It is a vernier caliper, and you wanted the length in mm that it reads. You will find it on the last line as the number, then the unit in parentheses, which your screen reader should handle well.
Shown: 82.5 (mm)
